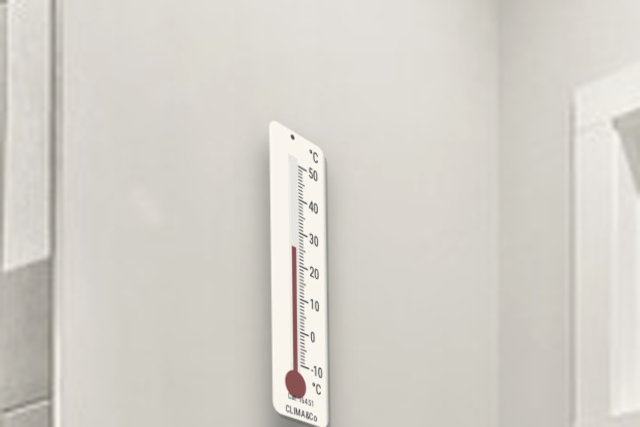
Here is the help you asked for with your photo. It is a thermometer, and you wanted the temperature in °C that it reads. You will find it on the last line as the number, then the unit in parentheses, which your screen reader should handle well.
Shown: 25 (°C)
